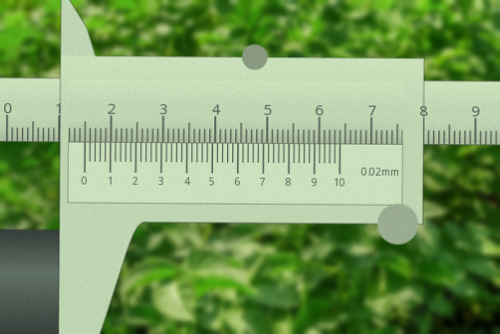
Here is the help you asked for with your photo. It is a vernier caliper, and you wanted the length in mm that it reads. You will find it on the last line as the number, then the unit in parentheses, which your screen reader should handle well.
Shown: 15.0 (mm)
